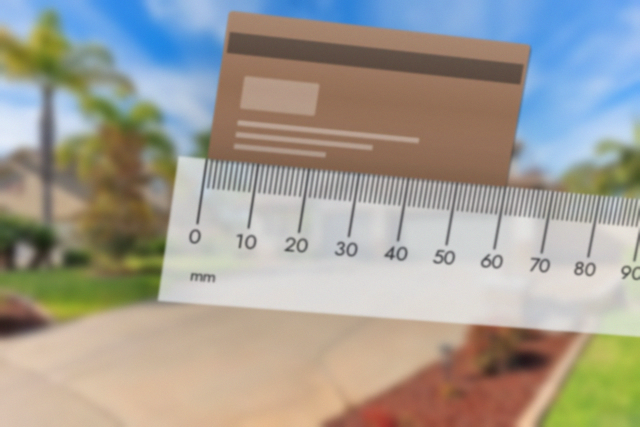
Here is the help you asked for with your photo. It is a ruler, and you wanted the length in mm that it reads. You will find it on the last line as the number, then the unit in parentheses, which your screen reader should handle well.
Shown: 60 (mm)
